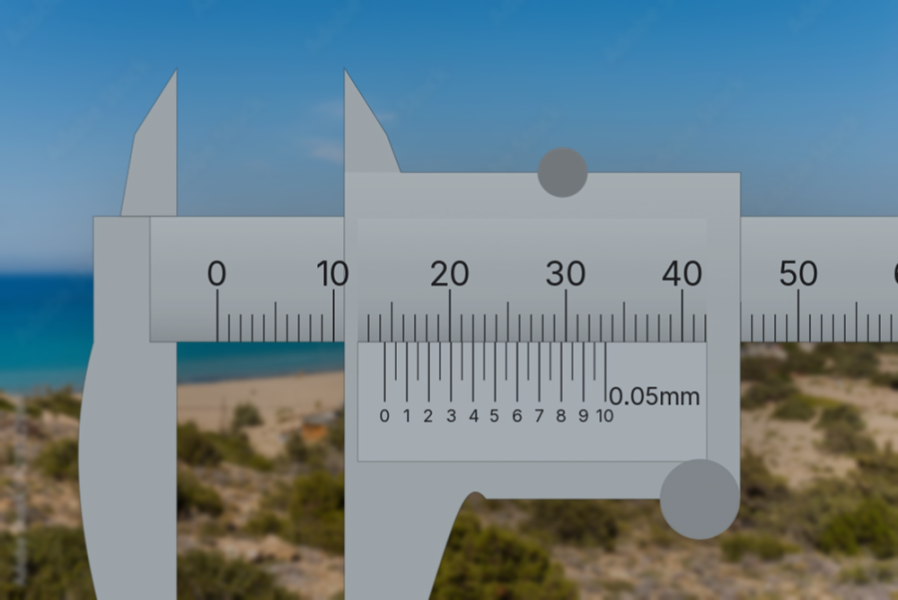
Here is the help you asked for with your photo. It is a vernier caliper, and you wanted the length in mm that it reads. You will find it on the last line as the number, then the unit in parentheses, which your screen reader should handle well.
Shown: 14.4 (mm)
